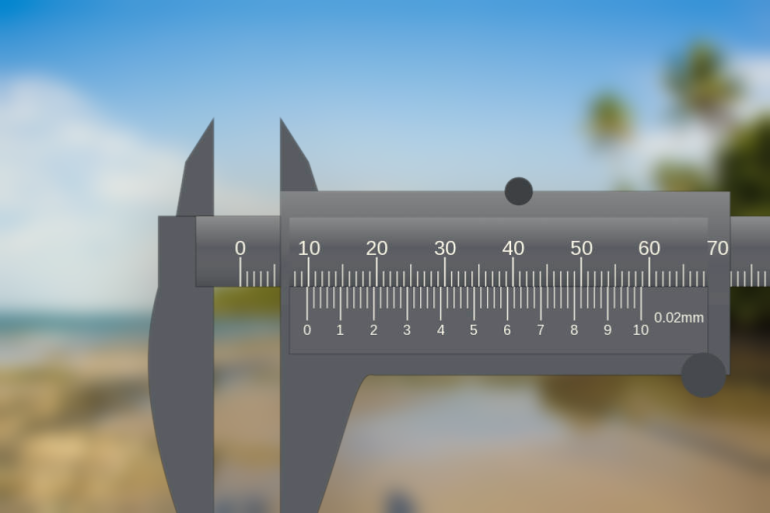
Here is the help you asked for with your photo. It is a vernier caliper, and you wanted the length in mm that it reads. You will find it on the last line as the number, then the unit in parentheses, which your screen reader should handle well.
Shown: 9.8 (mm)
